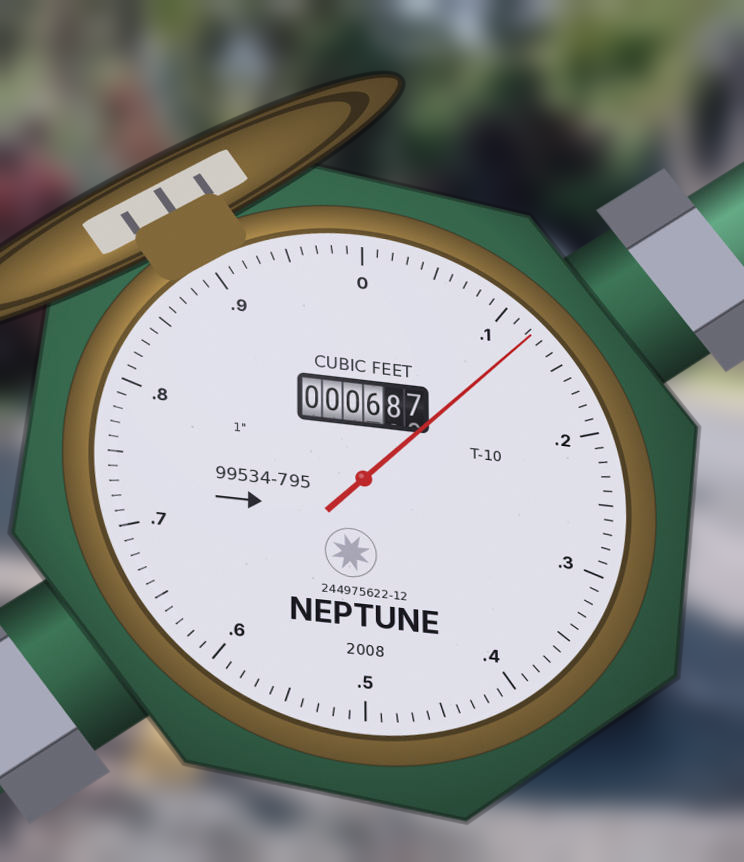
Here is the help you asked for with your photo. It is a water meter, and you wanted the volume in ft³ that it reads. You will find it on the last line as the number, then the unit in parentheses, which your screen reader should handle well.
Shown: 687.12 (ft³)
